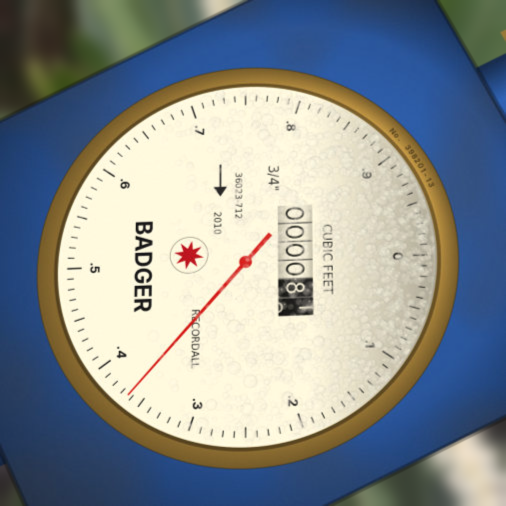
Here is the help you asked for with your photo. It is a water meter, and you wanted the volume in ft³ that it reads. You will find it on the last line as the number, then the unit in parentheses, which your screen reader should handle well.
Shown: 81.36 (ft³)
